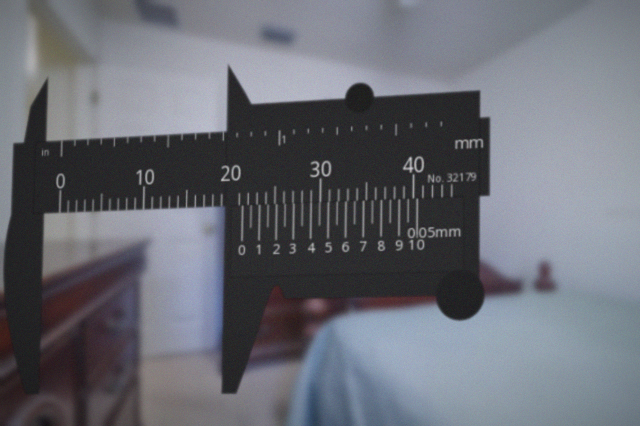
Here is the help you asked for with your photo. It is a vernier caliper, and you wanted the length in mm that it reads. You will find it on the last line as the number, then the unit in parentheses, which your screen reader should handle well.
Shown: 21.4 (mm)
